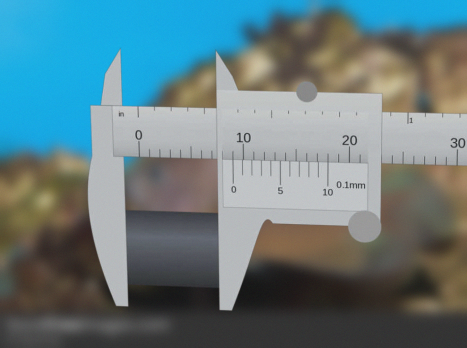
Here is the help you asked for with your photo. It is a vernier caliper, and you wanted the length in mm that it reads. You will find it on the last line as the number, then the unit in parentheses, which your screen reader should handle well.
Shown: 9.0 (mm)
